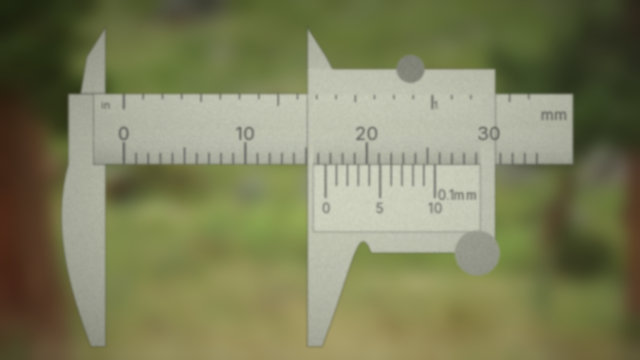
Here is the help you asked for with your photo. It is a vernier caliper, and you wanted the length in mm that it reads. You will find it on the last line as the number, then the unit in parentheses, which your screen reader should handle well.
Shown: 16.6 (mm)
